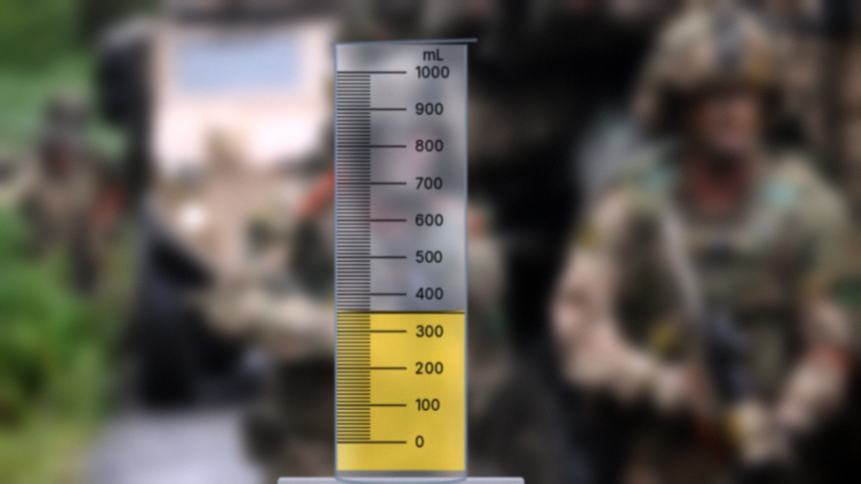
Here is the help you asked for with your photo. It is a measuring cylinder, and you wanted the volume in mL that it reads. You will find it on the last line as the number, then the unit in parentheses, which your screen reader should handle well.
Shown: 350 (mL)
